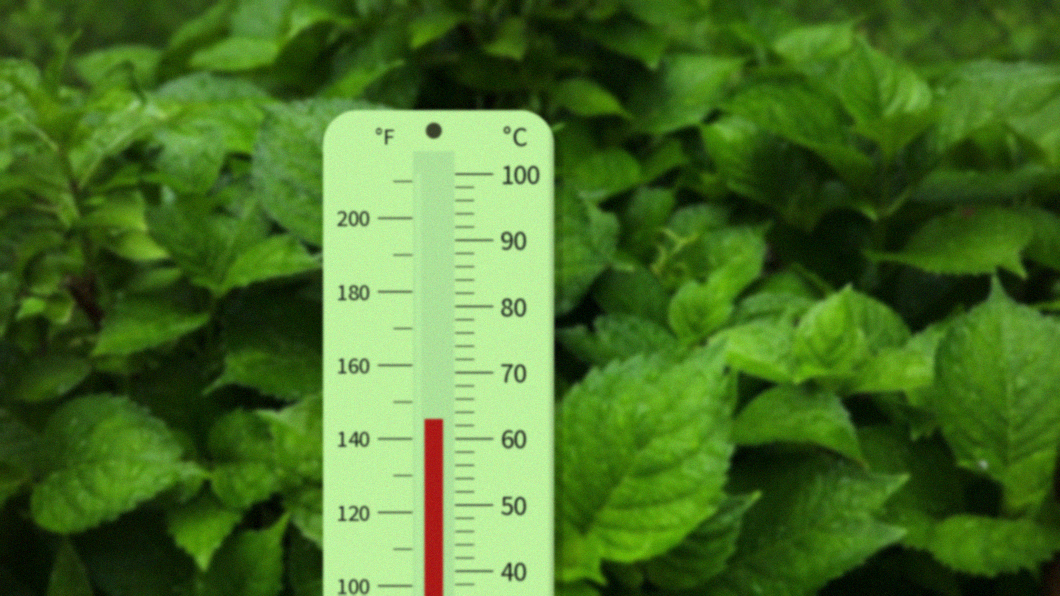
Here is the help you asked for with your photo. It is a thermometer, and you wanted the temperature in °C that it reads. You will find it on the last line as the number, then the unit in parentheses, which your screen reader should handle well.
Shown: 63 (°C)
